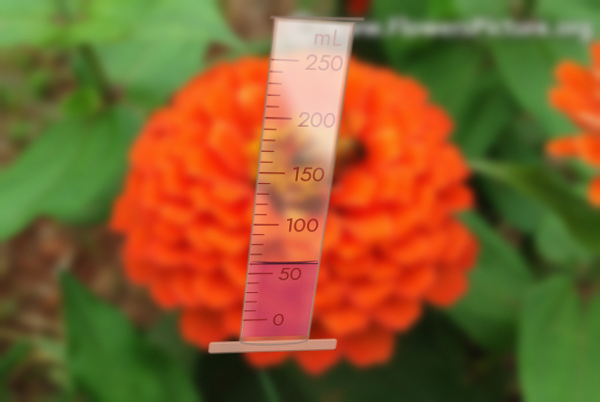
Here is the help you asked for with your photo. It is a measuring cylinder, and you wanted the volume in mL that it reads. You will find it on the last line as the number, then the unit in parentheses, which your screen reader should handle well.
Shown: 60 (mL)
